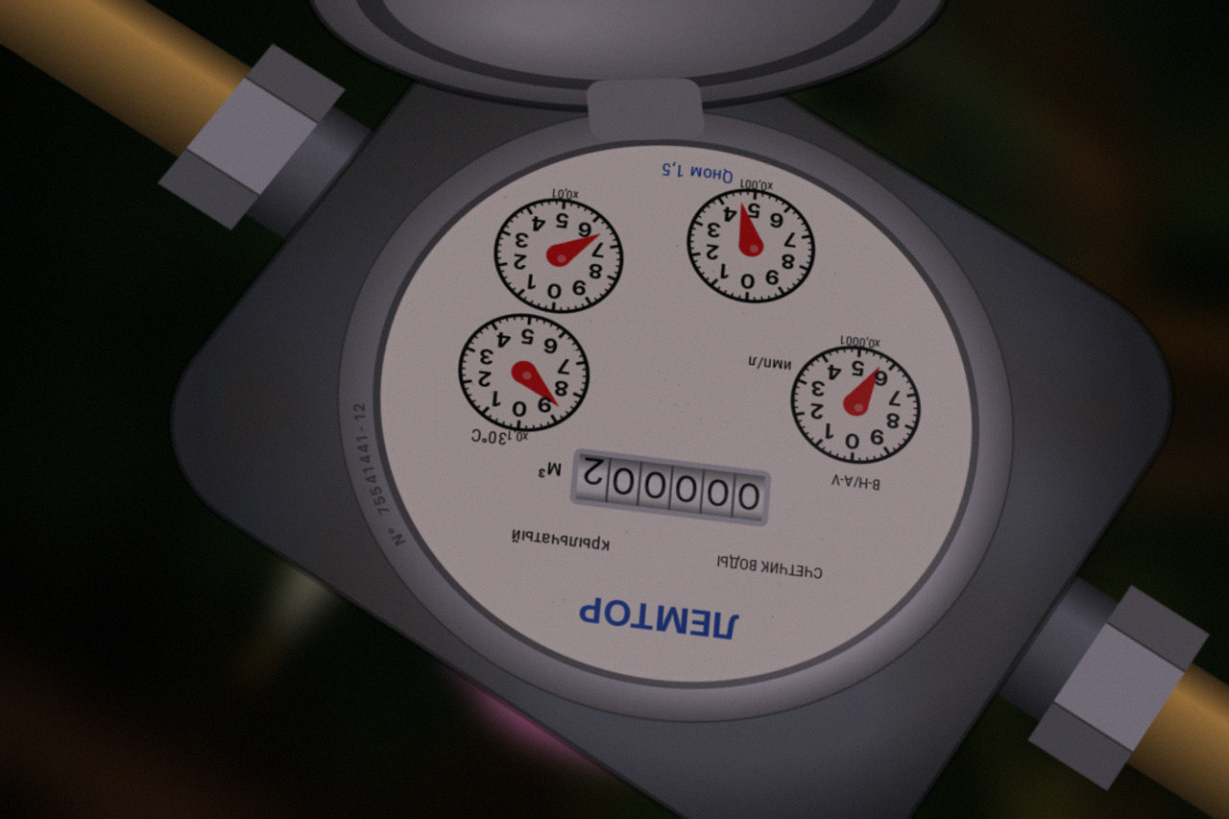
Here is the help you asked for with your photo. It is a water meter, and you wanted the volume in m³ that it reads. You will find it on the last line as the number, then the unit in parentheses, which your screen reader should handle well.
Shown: 1.8645 (m³)
